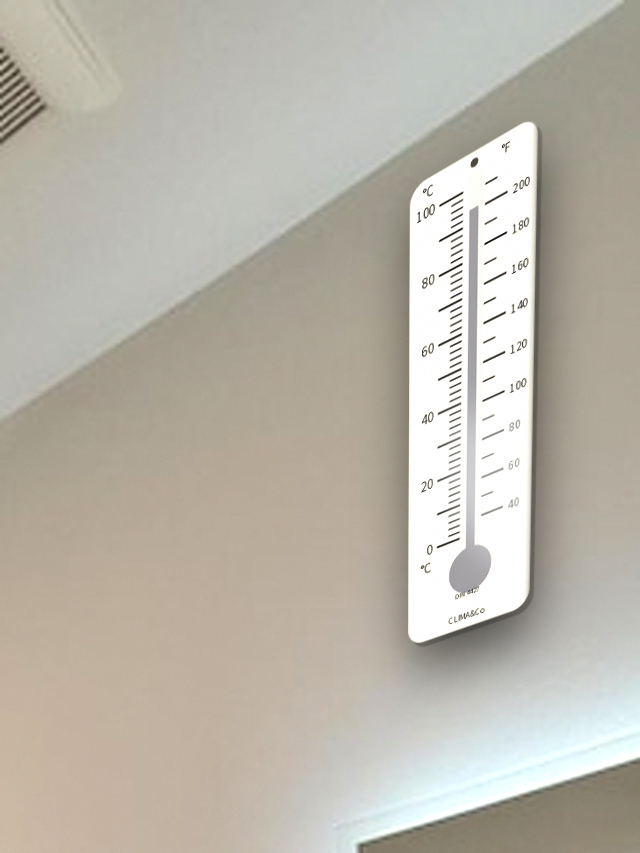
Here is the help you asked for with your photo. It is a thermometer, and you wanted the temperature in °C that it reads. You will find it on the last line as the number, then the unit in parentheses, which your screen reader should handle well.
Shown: 94 (°C)
